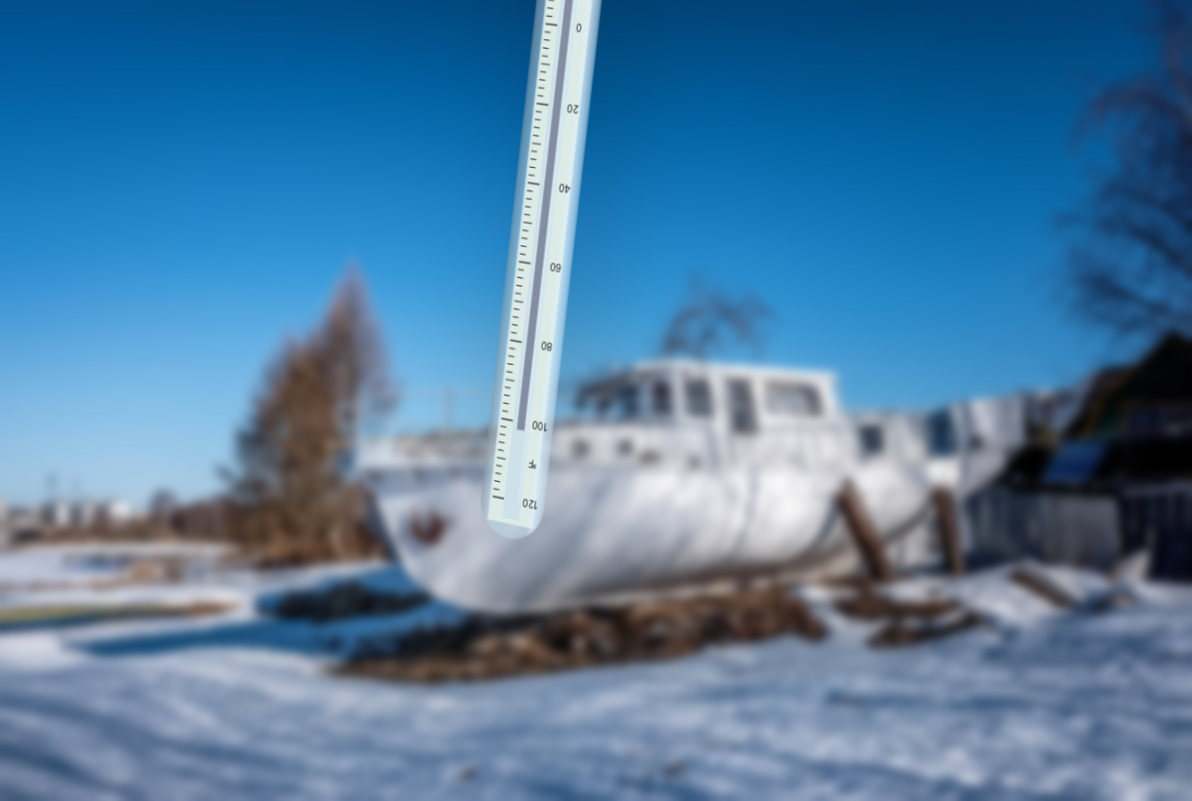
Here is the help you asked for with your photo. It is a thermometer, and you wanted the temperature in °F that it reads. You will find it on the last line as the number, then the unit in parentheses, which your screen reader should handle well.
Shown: 102 (°F)
